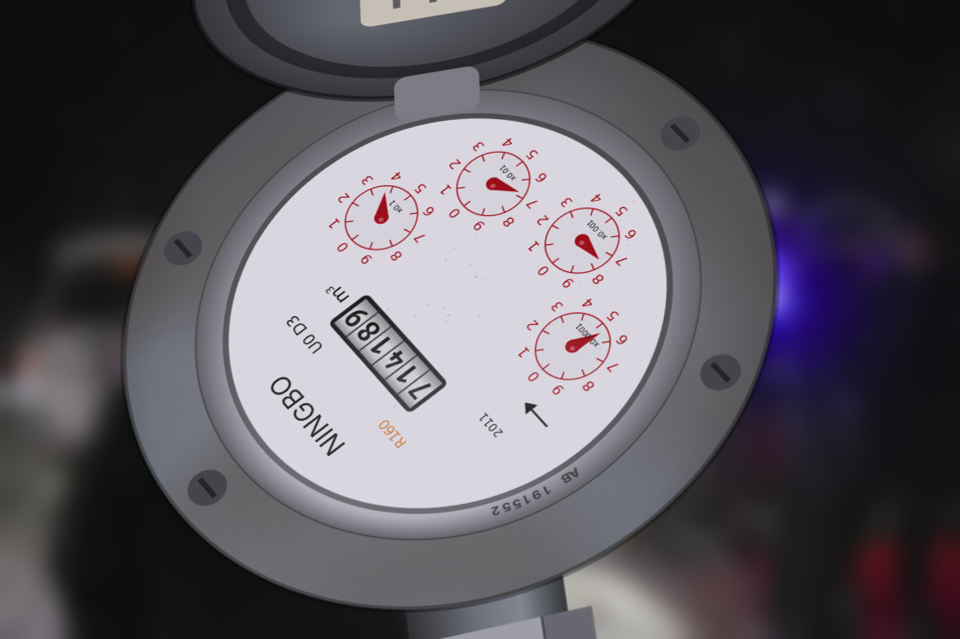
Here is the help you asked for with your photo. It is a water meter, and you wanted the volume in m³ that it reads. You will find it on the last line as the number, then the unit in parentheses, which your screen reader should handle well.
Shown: 714189.3675 (m³)
